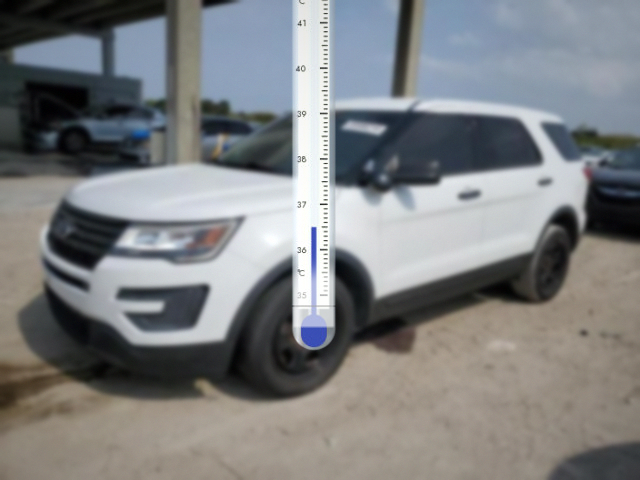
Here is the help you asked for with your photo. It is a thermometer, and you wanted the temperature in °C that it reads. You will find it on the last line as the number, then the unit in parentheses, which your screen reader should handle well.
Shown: 36.5 (°C)
